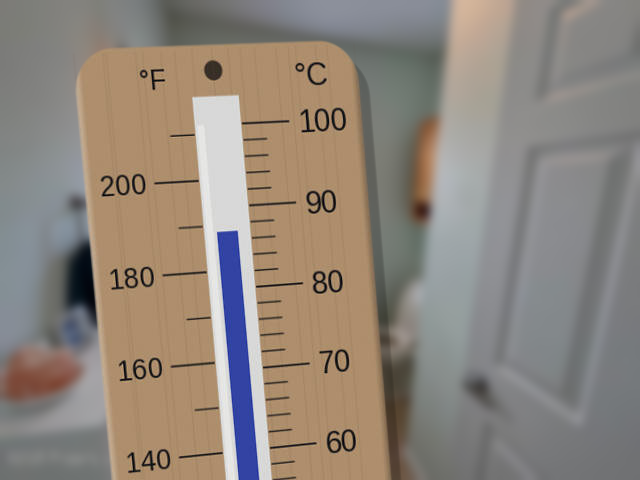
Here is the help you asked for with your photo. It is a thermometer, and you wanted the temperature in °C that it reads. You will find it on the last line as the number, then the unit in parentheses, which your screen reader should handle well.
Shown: 87 (°C)
